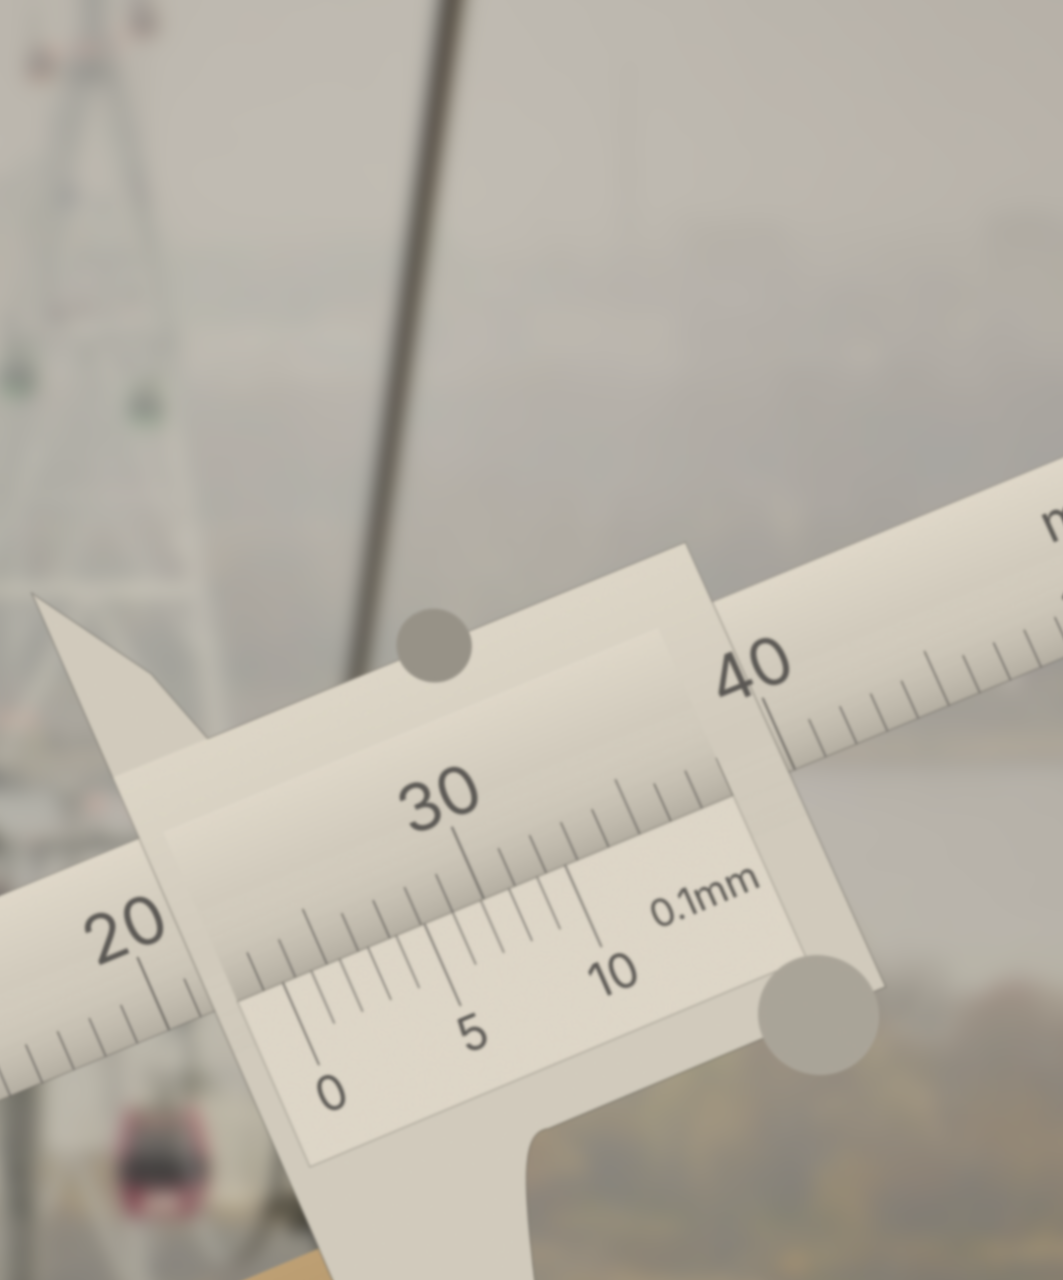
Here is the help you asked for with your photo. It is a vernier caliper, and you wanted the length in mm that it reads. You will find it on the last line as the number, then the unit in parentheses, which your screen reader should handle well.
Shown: 23.6 (mm)
